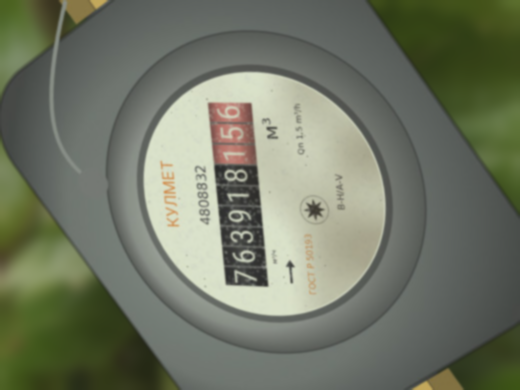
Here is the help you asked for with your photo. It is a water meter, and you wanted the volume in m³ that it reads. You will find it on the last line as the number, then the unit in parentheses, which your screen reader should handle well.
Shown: 763918.156 (m³)
